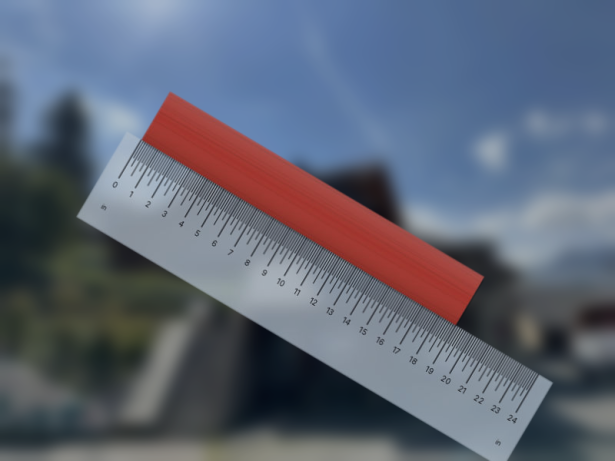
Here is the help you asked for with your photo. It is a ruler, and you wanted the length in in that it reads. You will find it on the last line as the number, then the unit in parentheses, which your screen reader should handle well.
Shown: 19 (in)
